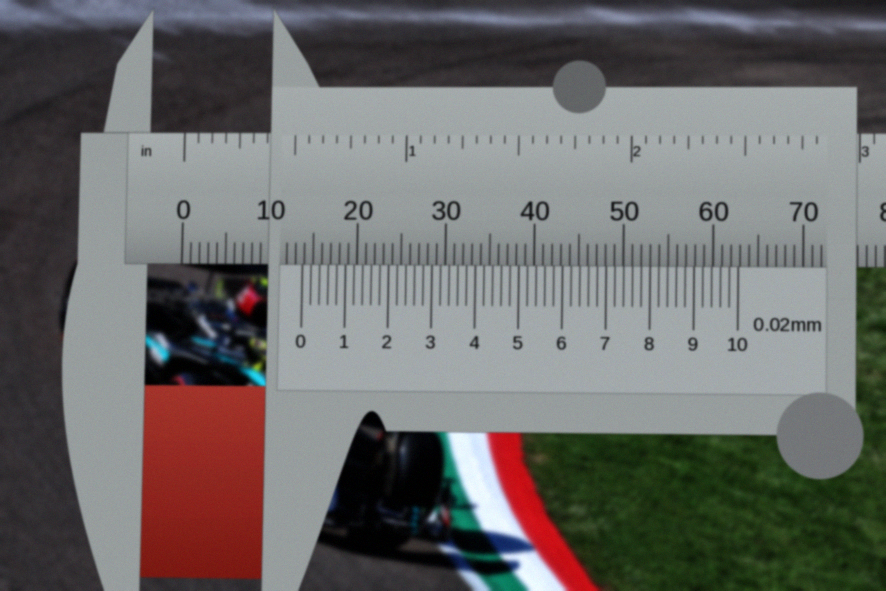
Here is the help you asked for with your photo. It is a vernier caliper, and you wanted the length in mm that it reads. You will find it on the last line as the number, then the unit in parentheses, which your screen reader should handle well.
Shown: 13.8 (mm)
